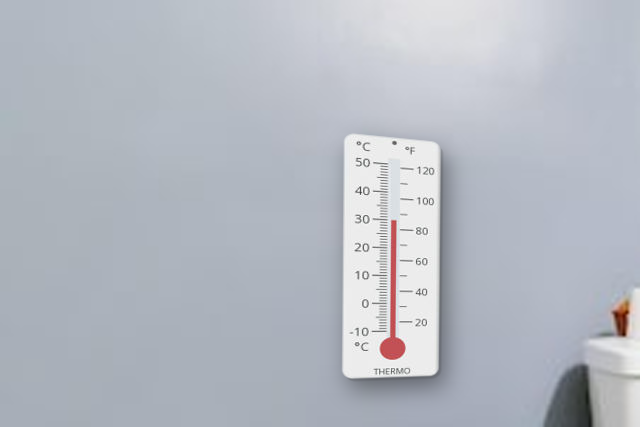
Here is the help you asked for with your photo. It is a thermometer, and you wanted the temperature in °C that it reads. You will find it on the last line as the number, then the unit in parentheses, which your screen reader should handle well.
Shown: 30 (°C)
